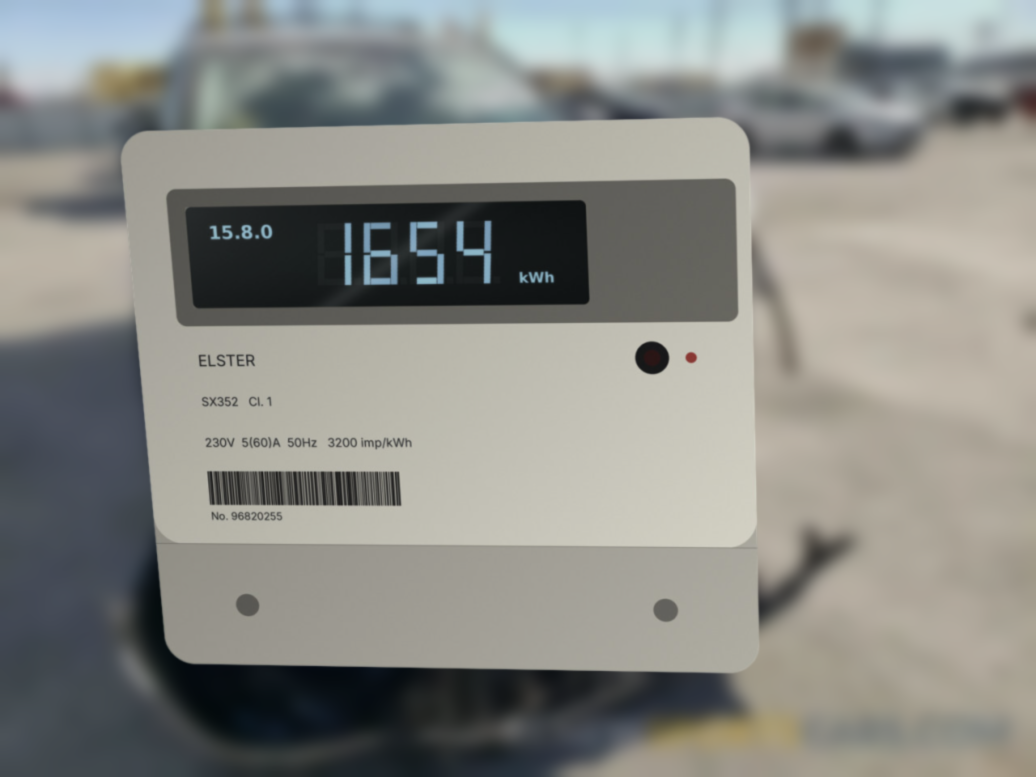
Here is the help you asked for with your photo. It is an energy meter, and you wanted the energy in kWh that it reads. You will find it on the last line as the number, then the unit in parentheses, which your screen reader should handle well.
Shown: 1654 (kWh)
